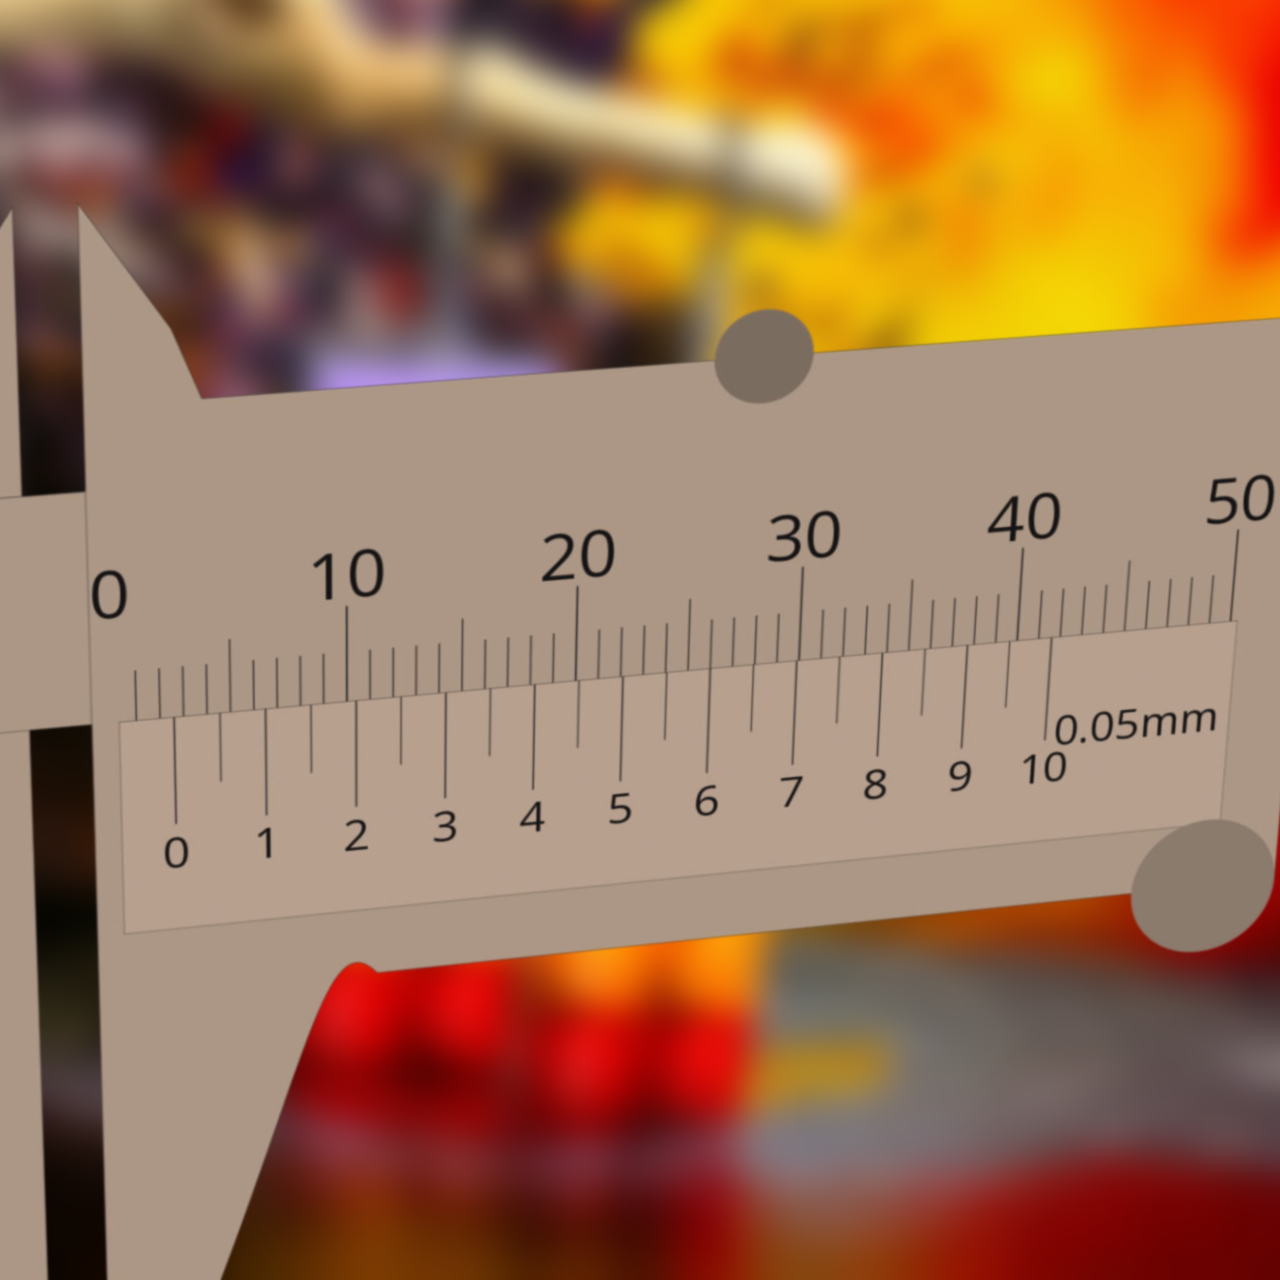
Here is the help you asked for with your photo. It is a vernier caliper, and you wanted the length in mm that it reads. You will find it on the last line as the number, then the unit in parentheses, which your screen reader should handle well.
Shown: 2.6 (mm)
